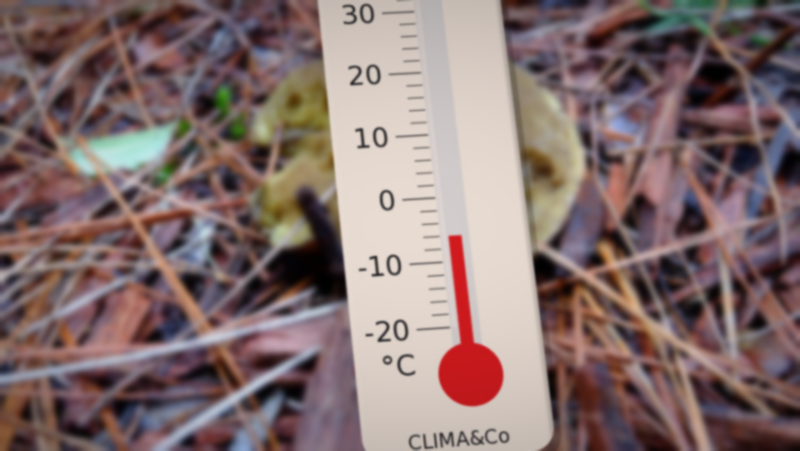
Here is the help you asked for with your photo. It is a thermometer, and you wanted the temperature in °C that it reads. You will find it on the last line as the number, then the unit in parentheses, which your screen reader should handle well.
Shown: -6 (°C)
